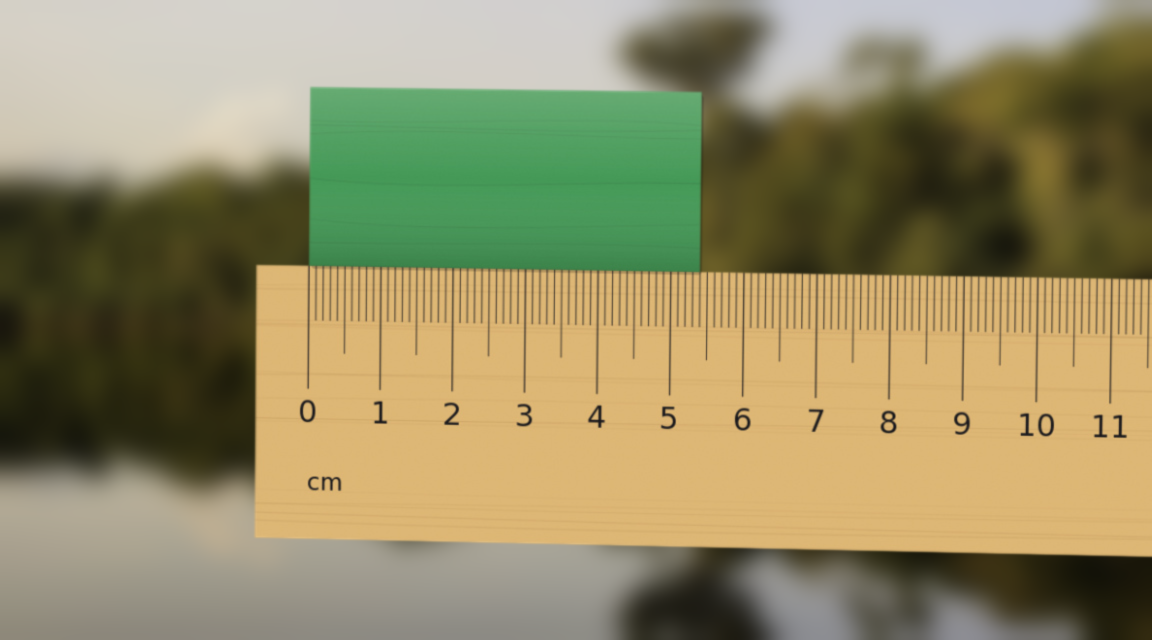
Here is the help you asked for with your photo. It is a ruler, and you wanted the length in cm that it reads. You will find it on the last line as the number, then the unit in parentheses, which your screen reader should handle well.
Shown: 5.4 (cm)
